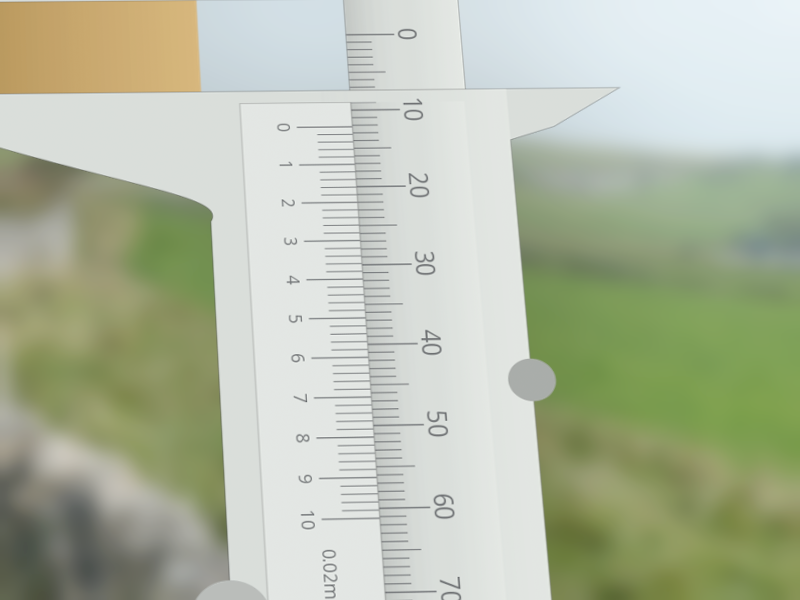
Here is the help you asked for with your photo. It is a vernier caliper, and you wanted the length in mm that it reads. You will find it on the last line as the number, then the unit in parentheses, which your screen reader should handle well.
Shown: 12.2 (mm)
